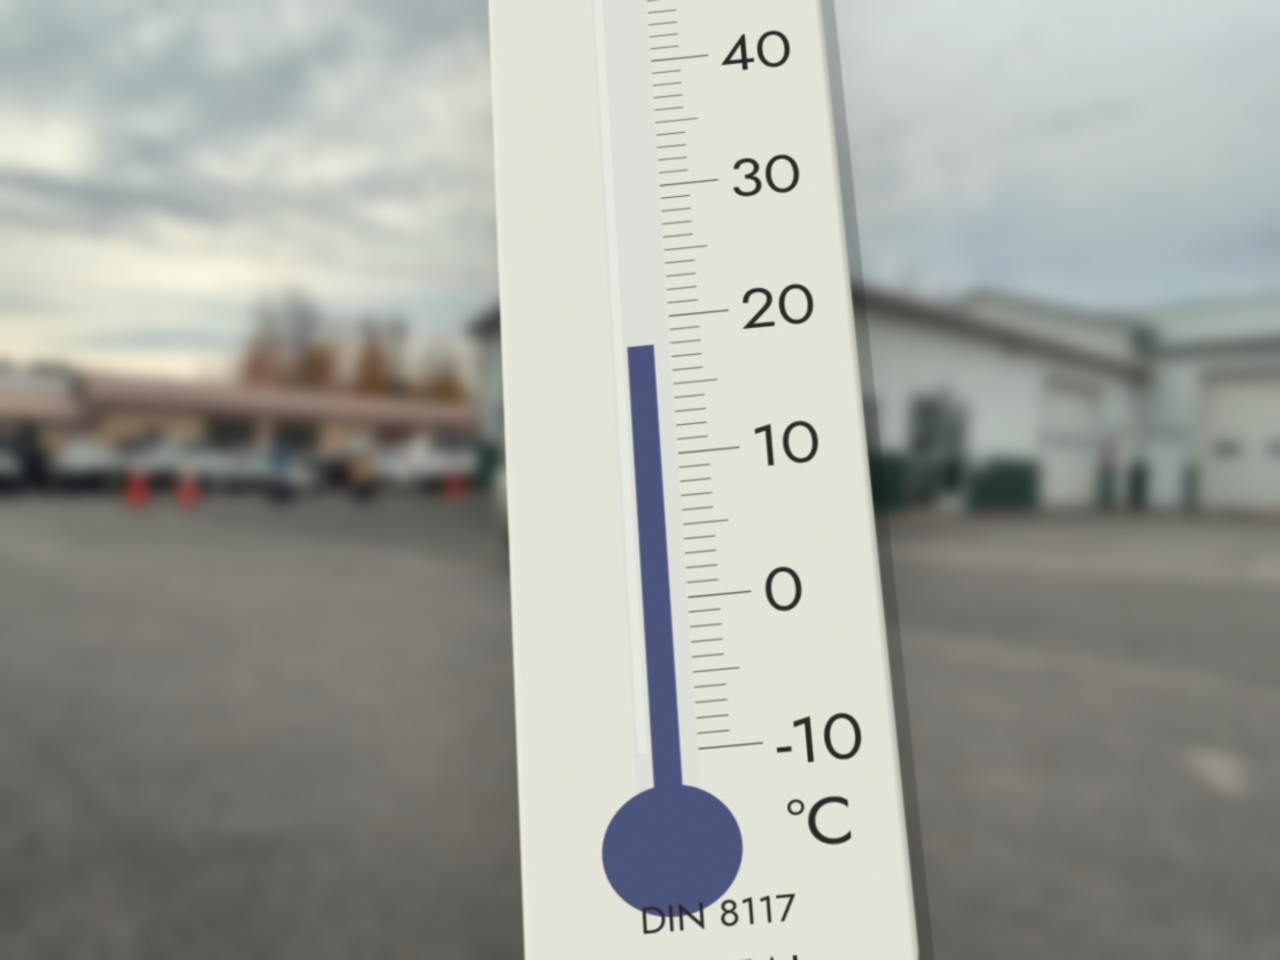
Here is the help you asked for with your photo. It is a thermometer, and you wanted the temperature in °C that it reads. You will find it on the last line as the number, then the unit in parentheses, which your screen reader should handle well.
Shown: 18 (°C)
